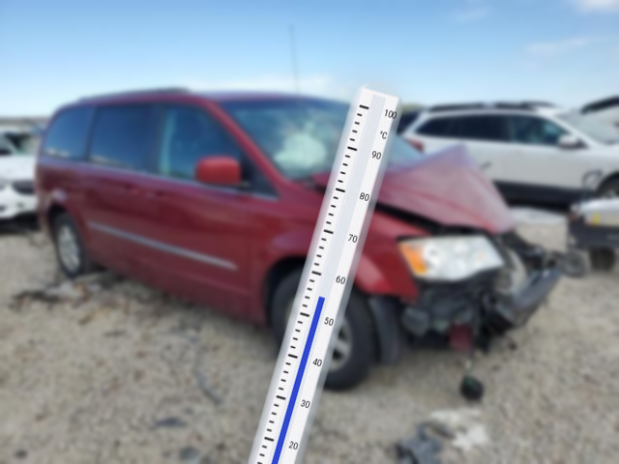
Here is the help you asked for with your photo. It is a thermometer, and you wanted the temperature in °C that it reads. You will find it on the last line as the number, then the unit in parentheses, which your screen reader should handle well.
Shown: 55 (°C)
